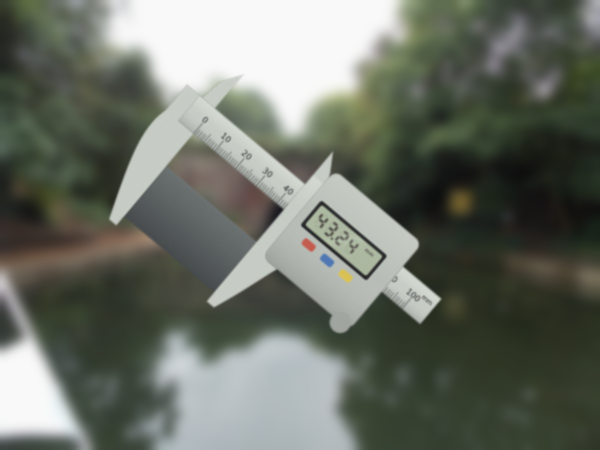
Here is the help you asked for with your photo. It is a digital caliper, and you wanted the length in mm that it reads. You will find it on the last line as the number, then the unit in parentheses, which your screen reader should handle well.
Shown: 43.24 (mm)
